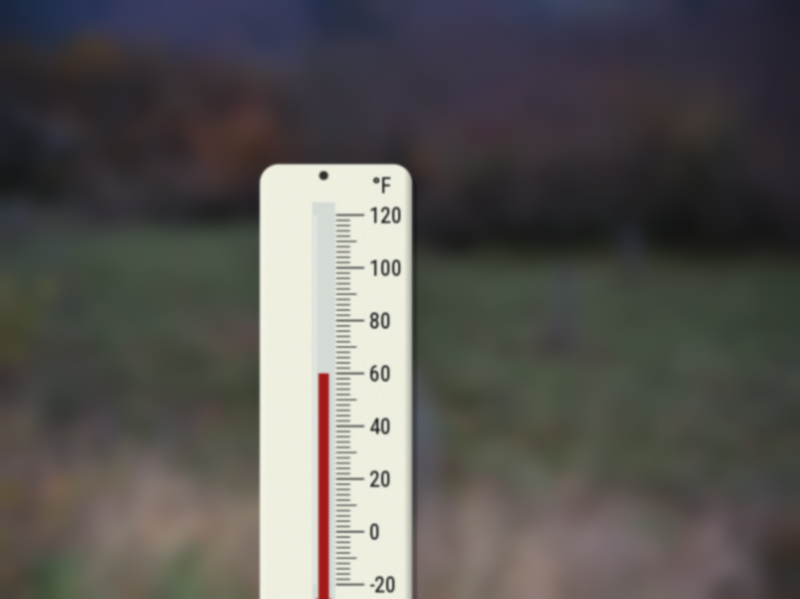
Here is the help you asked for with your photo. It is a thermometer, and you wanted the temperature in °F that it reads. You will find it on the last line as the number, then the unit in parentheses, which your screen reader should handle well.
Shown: 60 (°F)
